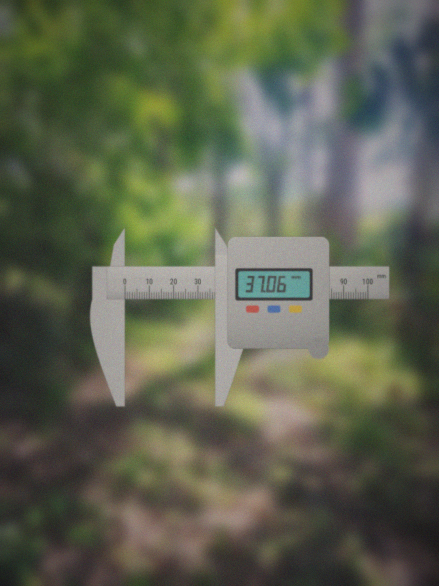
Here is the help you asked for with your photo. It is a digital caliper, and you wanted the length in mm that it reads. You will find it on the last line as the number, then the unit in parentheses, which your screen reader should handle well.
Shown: 37.06 (mm)
